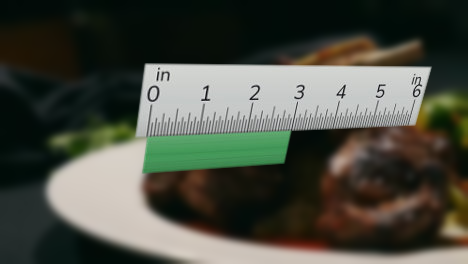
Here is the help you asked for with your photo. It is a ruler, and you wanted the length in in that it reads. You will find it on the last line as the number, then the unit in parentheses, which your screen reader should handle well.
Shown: 3 (in)
